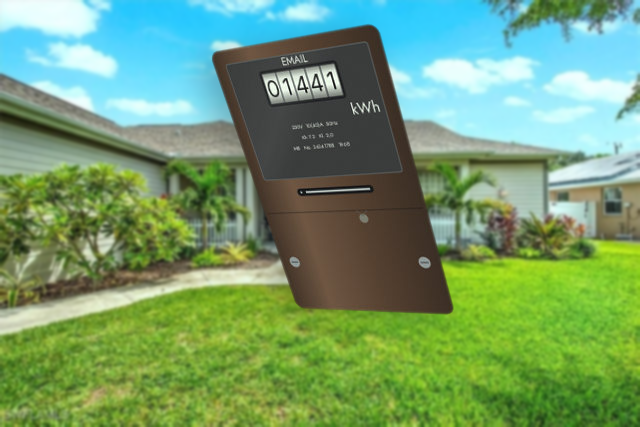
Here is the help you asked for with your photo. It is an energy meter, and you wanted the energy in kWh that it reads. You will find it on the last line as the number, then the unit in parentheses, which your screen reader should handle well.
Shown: 1441 (kWh)
